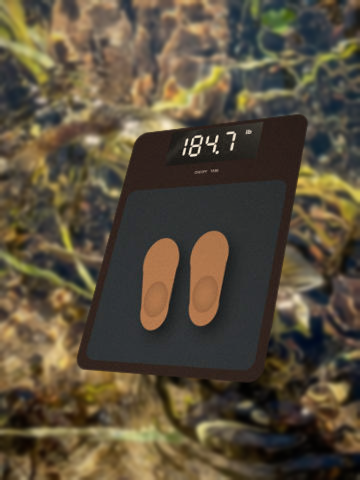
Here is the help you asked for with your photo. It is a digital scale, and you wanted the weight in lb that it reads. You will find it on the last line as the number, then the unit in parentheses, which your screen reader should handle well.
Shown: 184.7 (lb)
